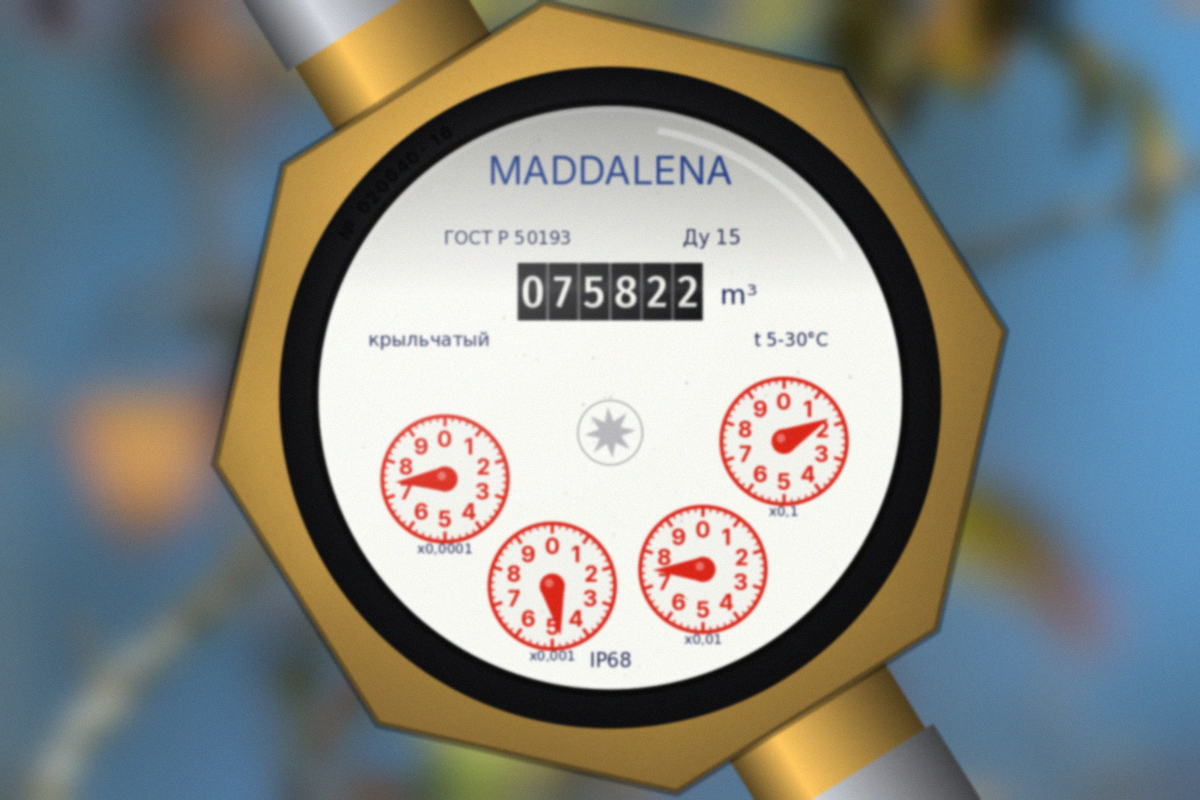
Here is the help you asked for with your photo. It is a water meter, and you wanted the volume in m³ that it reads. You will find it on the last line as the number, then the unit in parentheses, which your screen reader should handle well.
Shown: 75822.1747 (m³)
